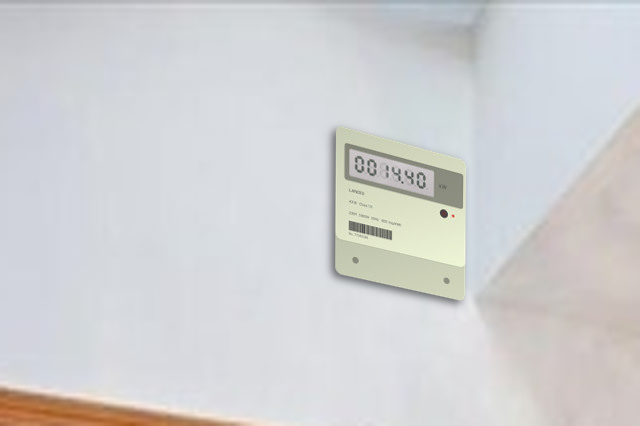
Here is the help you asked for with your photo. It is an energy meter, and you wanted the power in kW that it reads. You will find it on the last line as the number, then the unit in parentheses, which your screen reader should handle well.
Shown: 14.40 (kW)
